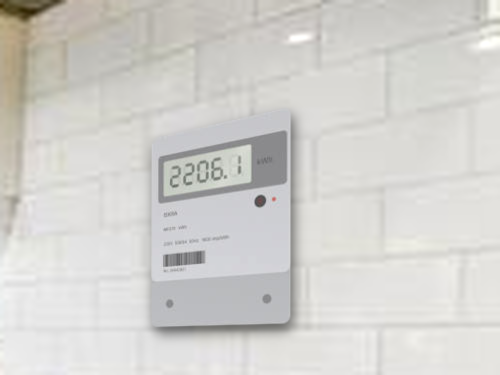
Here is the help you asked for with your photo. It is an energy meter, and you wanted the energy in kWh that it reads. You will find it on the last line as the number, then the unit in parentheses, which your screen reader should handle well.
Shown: 2206.1 (kWh)
